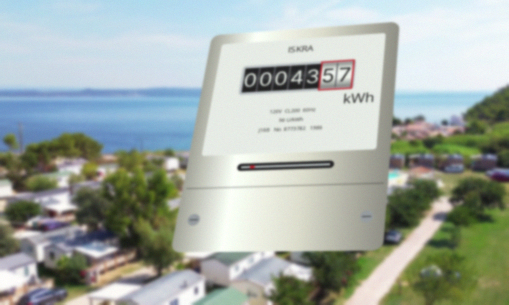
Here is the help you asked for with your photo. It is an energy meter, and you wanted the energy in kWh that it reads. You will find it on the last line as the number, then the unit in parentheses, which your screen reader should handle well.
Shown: 43.57 (kWh)
